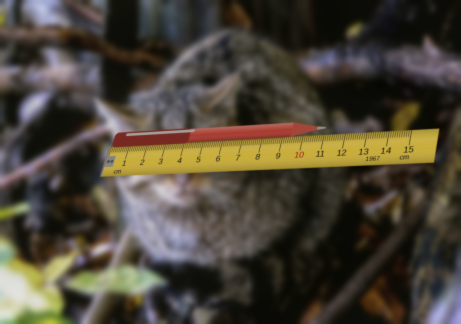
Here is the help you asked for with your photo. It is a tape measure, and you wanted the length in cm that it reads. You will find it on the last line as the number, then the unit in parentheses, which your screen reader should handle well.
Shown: 11 (cm)
